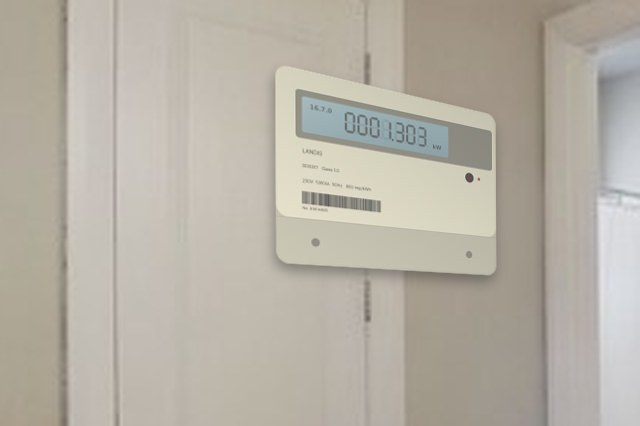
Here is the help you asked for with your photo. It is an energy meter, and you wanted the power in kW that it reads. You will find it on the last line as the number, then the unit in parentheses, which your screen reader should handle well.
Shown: 1.303 (kW)
